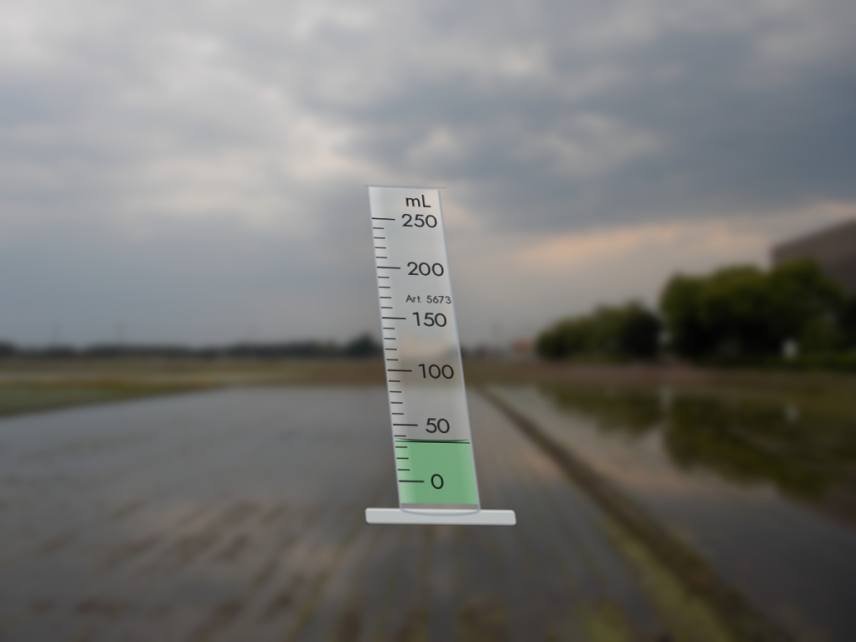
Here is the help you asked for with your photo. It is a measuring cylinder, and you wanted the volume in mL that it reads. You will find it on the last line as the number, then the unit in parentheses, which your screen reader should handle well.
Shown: 35 (mL)
